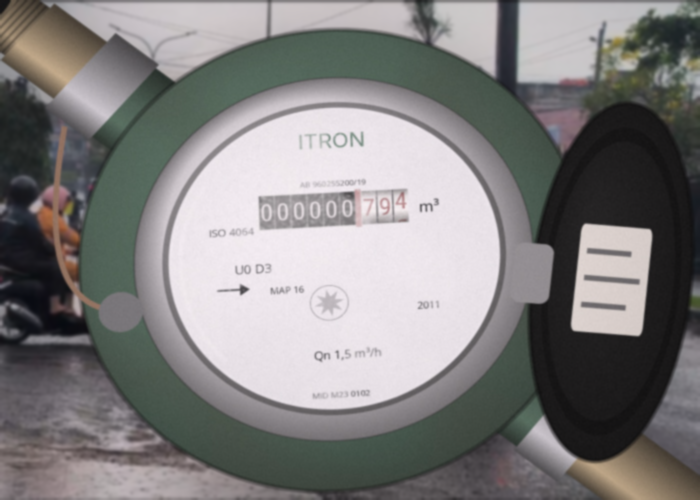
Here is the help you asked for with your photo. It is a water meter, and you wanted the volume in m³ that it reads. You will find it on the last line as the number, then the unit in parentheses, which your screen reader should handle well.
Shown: 0.794 (m³)
